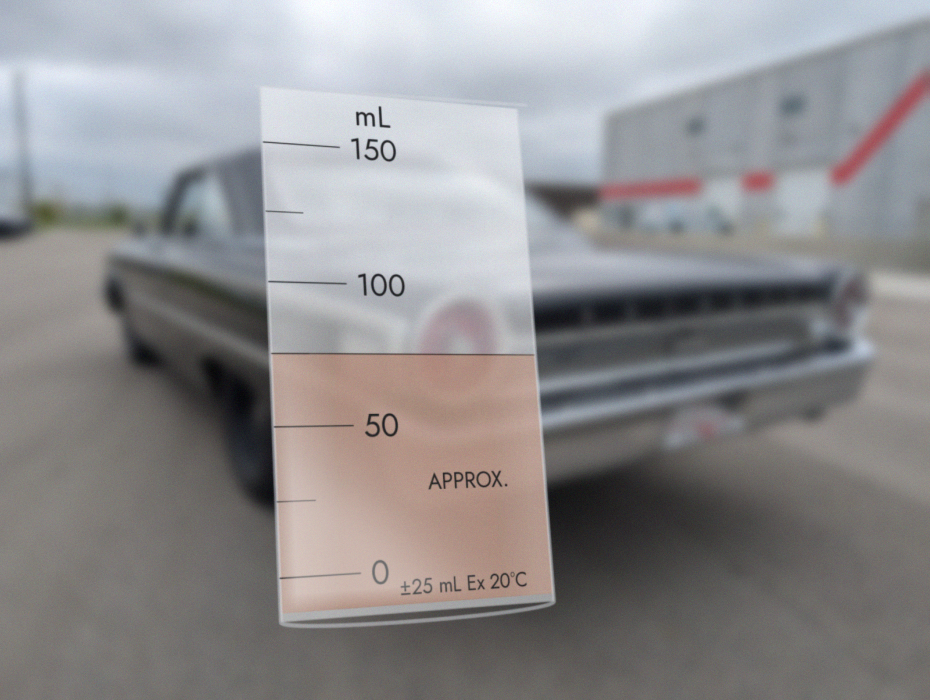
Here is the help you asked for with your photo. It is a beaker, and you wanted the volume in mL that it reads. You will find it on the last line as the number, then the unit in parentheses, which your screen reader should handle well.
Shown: 75 (mL)
